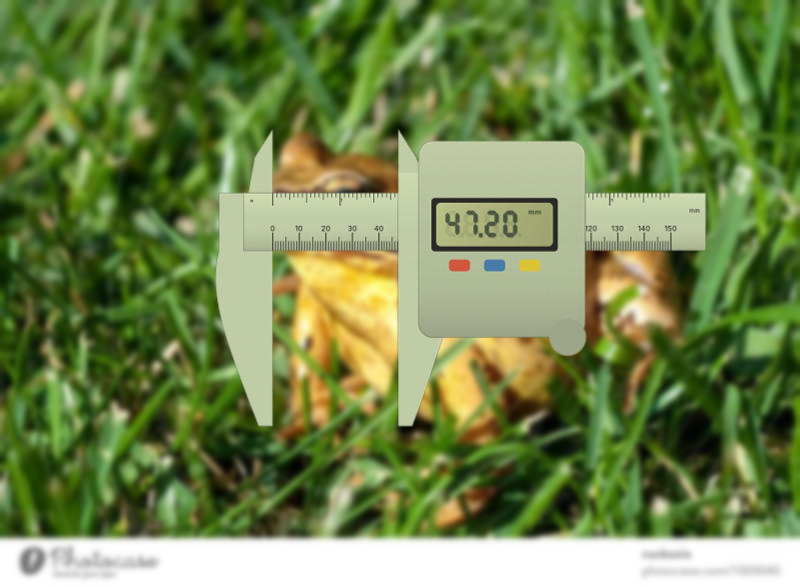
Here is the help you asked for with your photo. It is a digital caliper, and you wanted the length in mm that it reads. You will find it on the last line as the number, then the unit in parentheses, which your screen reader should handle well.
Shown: 47.20 (mm)
